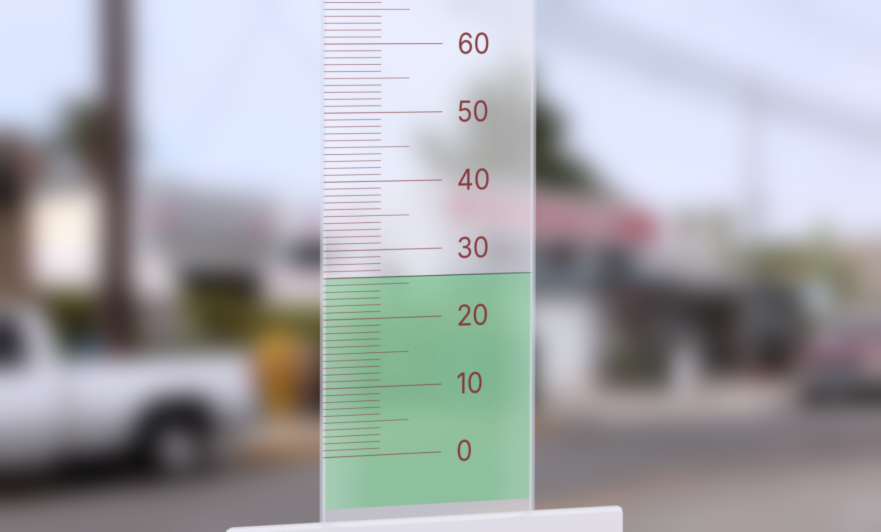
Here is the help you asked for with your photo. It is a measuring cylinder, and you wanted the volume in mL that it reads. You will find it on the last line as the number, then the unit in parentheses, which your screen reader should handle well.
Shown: 26 (mL)
